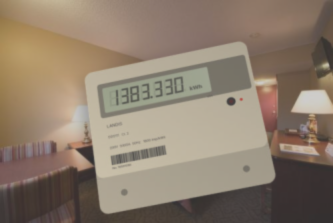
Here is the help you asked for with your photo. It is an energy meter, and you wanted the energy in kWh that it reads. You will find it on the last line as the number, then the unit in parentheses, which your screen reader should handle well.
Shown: 1383.330 (kWh)
